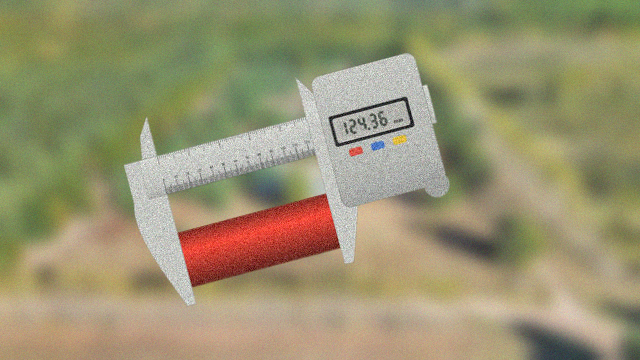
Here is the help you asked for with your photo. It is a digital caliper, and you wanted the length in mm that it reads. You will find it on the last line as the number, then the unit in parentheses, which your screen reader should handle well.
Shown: 124.36 (mm)
